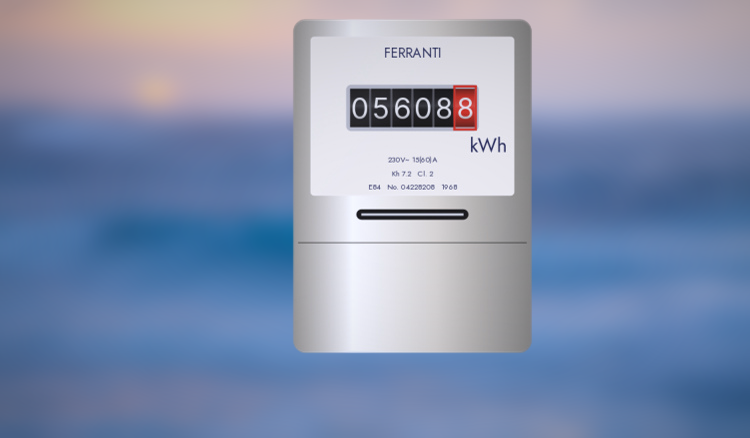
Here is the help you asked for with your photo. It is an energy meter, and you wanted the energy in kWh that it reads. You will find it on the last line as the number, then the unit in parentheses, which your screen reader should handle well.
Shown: 5608.8 (kWh)
